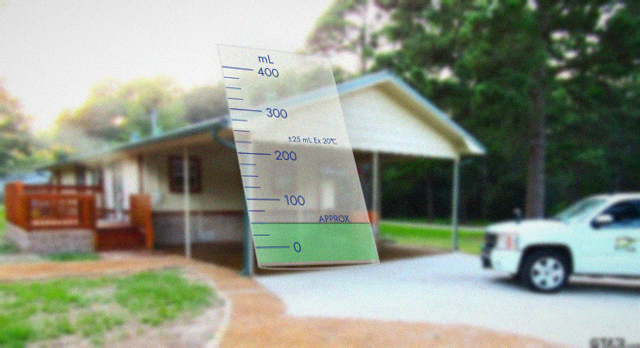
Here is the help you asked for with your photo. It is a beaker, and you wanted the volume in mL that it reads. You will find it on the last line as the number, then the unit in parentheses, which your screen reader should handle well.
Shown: 50 (mL)
